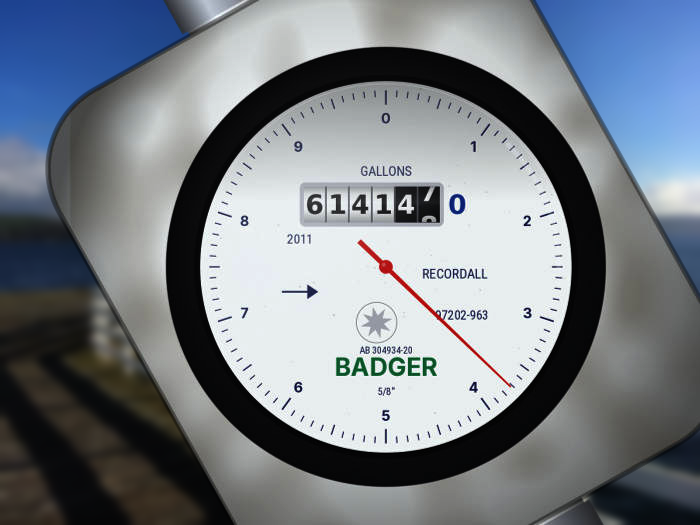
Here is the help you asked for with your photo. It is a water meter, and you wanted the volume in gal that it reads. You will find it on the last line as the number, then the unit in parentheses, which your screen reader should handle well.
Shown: 6141473.7 (gal)
